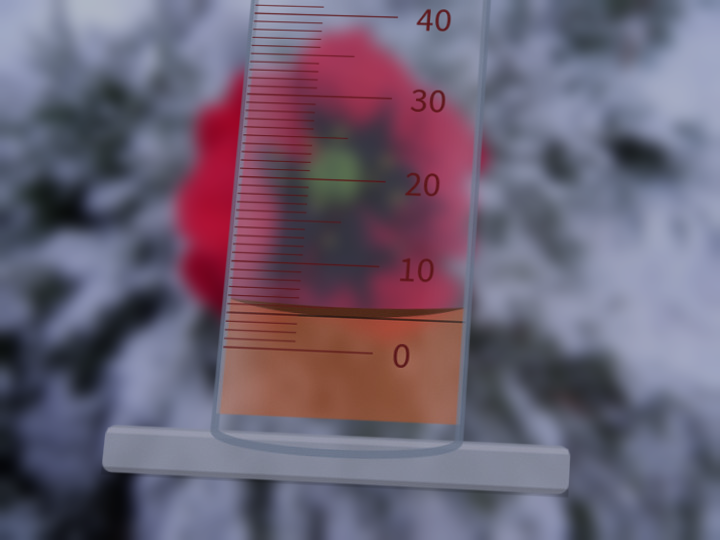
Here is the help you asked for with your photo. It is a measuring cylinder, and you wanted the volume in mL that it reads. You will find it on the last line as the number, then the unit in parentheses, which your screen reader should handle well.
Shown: 4 (mL)
